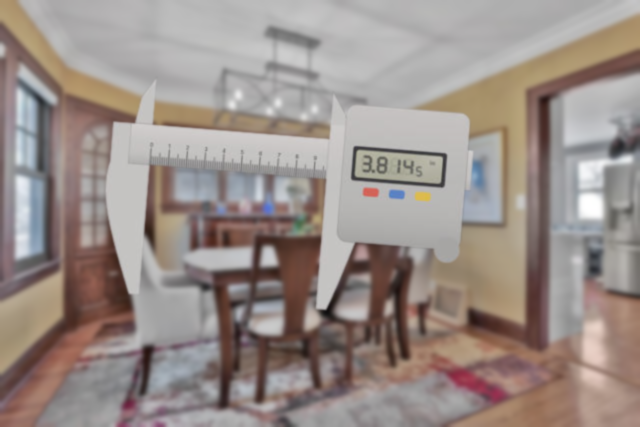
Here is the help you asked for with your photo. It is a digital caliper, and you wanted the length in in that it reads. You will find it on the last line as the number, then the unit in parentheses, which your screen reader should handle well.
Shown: 3.8145 (in)
